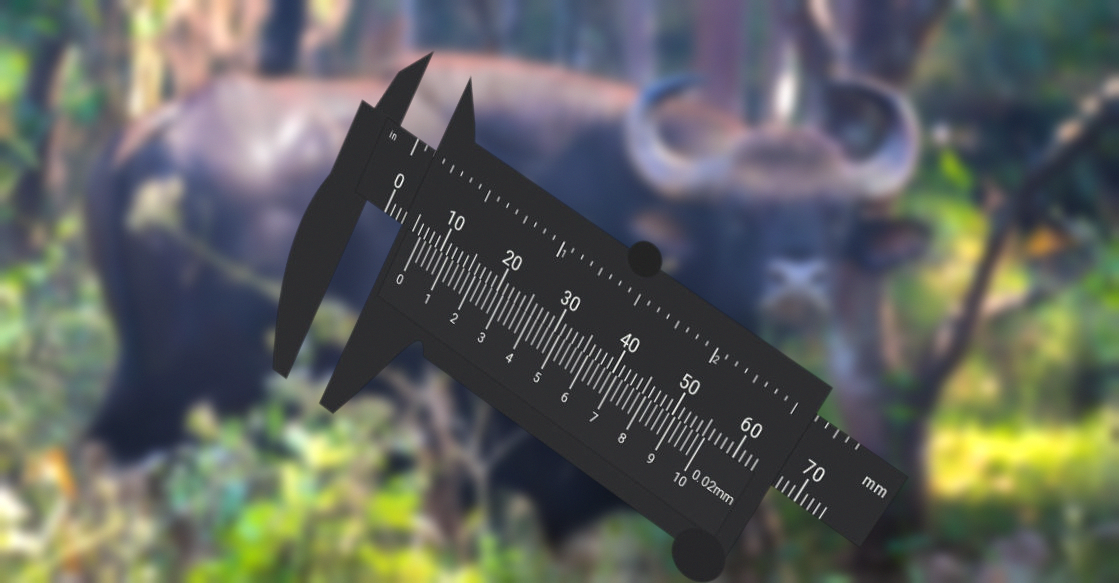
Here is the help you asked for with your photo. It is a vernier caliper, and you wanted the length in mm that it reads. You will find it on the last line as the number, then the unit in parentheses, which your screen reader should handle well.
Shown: 6.4 (mm)
